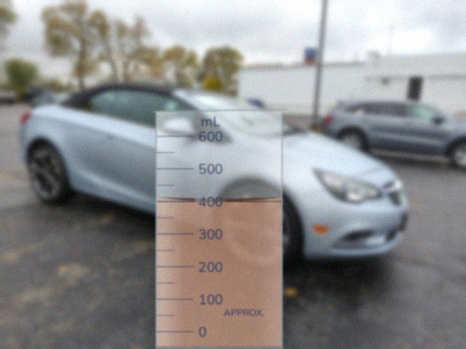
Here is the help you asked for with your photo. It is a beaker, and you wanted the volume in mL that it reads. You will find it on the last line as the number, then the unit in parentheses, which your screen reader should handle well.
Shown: 400 (mL)
